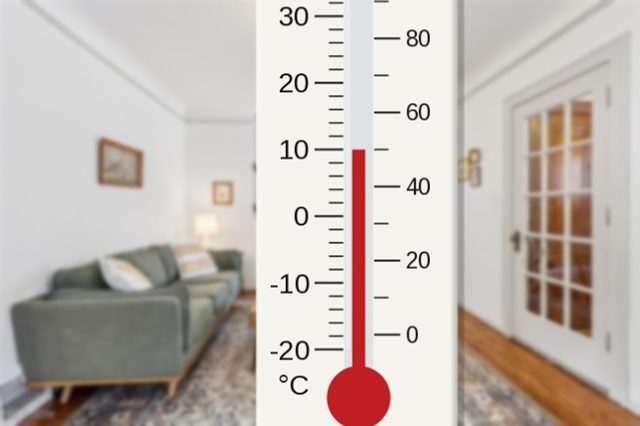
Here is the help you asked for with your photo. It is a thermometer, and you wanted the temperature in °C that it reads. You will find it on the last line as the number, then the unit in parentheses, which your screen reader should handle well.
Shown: 10 (°C)
